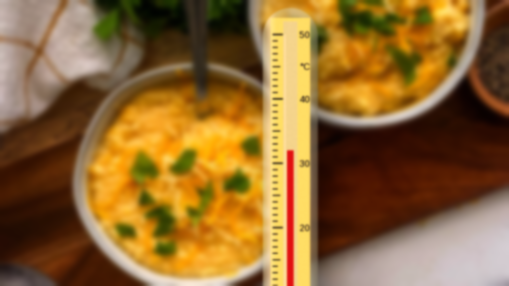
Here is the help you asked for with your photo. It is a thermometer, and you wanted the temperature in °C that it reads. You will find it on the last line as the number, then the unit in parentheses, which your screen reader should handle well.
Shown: 32 (°C)
